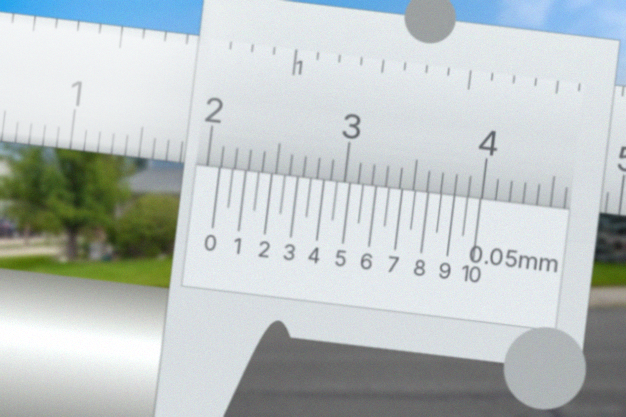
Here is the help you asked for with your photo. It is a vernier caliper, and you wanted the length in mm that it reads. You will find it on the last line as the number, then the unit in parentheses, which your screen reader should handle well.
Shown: 20.9 (mm)
